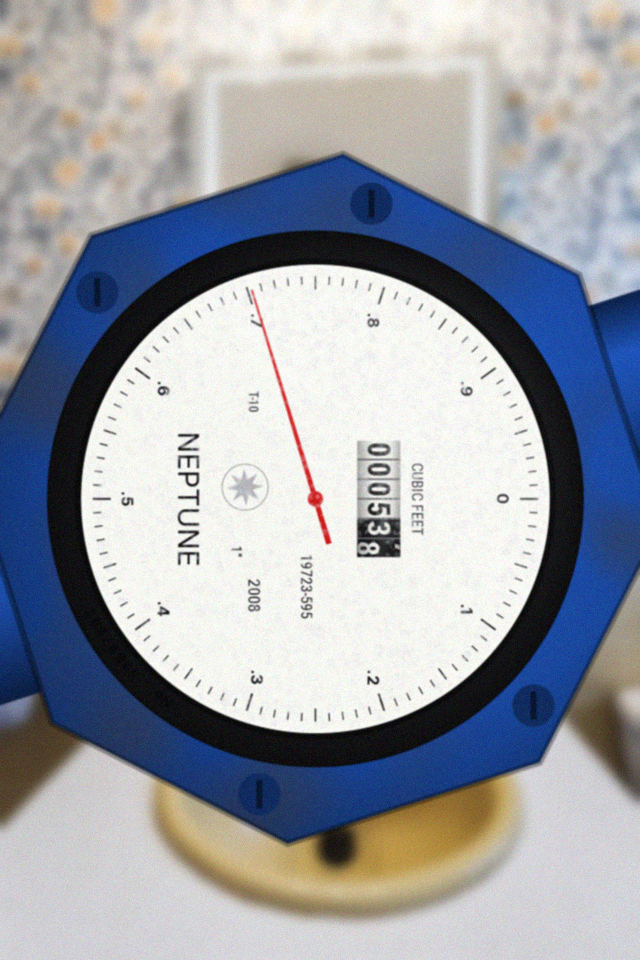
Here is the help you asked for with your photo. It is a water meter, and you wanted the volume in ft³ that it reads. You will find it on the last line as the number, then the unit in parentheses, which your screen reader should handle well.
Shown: 537.70 (ft³)
